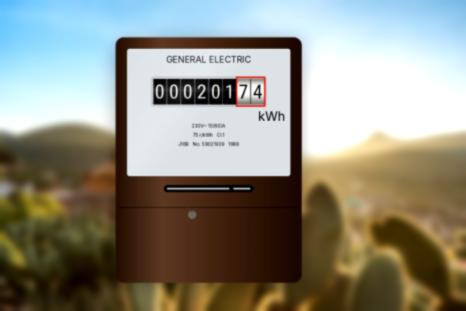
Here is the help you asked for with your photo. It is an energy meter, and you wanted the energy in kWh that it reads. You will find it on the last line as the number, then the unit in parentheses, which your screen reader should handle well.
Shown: 201.74 (kWh)
